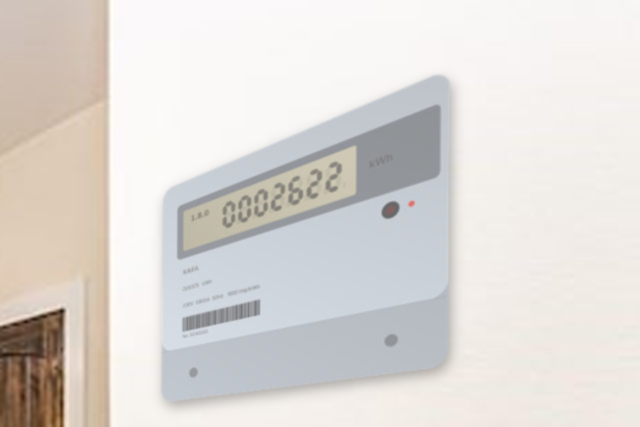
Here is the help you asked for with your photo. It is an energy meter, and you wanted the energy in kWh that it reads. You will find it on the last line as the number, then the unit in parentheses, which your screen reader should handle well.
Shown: 2622 (kWh)
